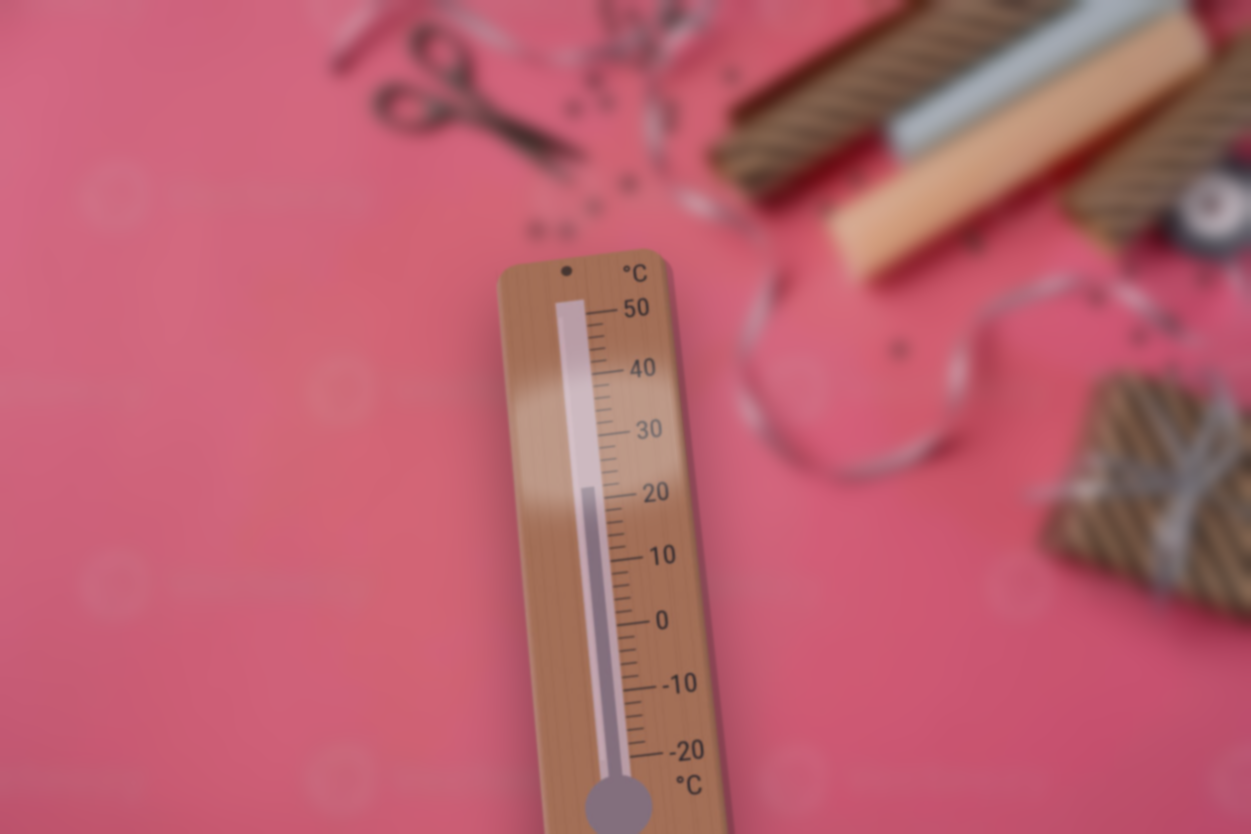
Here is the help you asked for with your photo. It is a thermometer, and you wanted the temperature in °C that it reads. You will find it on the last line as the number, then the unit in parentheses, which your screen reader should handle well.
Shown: 22 (°C)
